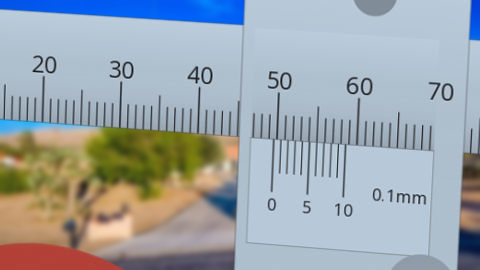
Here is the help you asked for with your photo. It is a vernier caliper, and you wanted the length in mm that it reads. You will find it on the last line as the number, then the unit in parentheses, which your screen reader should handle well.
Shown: 49.6 (mm)
